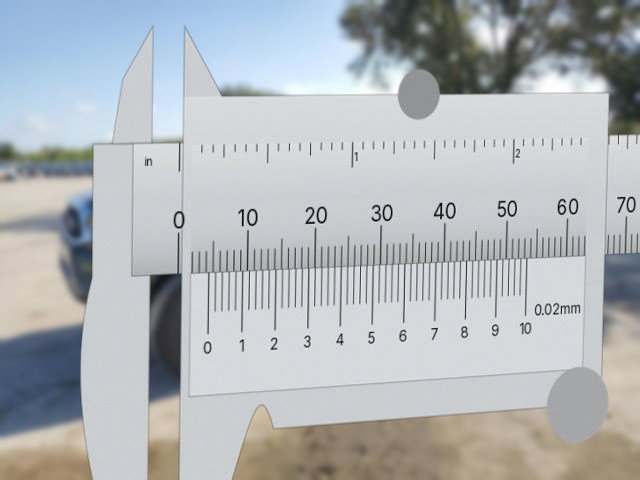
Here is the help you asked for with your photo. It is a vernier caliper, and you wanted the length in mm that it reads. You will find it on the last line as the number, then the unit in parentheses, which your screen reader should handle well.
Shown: 4.4 (mm)
